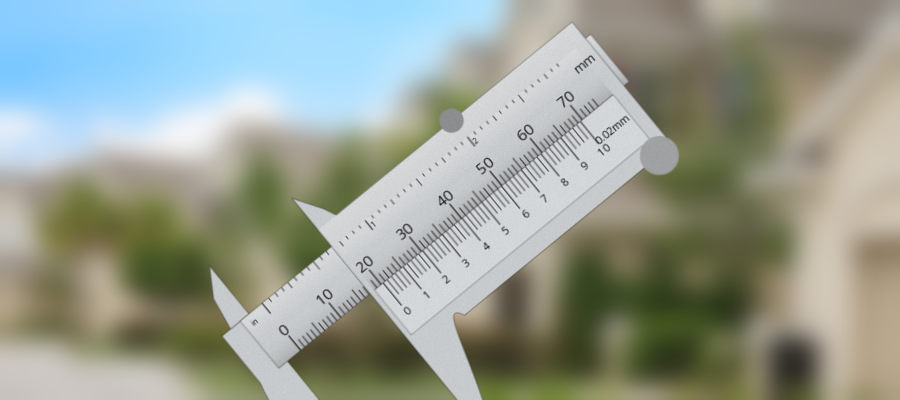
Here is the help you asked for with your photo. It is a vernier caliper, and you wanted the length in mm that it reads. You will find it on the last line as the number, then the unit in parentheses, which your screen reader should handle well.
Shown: 20.5 (mm)
